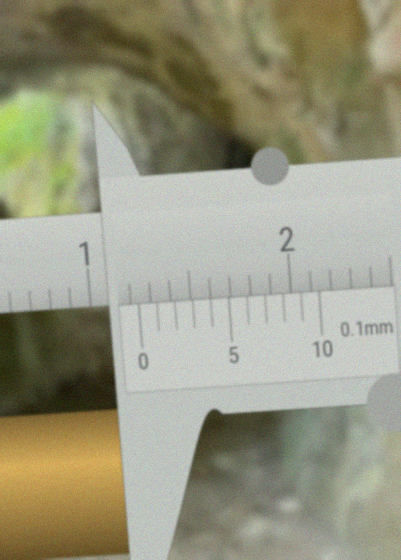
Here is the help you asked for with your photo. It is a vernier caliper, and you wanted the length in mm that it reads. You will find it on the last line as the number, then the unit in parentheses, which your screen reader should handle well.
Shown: 12.4 (mm)
